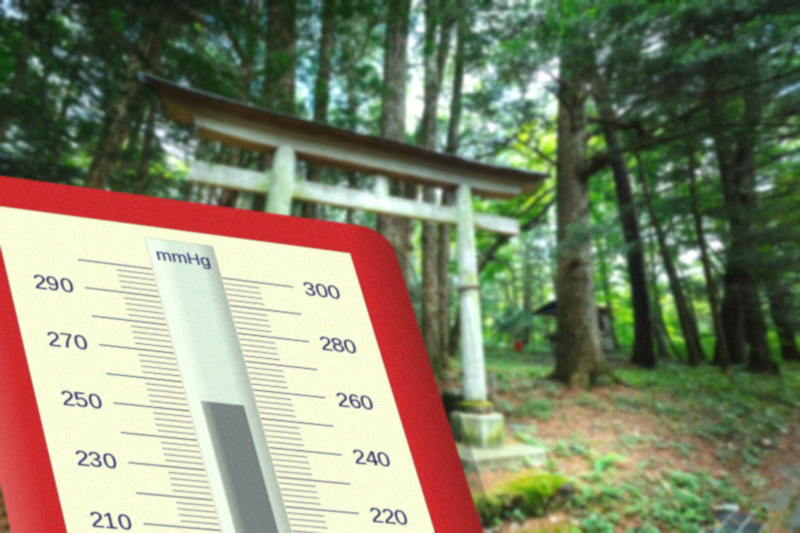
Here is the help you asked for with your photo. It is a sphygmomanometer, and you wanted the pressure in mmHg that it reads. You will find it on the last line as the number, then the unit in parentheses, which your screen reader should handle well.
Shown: 254 (mmHg)
